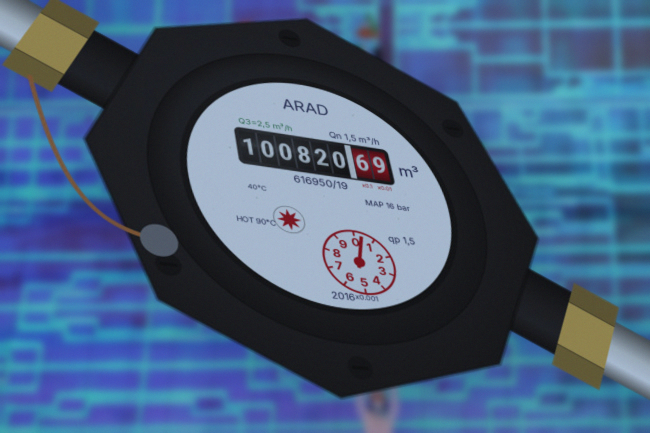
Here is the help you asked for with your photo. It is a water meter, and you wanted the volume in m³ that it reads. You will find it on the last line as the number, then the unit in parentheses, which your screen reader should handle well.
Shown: 100820.690 (m³)
